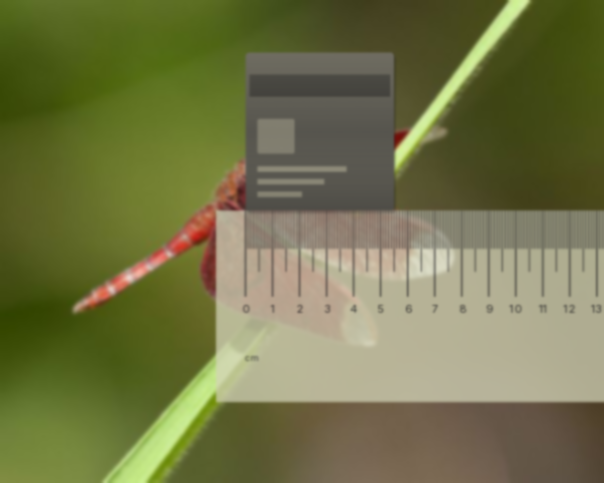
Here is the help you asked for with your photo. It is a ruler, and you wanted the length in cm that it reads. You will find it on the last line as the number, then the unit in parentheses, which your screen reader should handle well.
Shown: 5.5 (cm)
